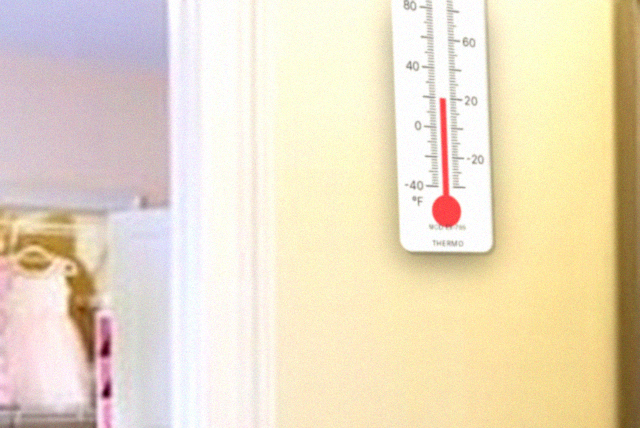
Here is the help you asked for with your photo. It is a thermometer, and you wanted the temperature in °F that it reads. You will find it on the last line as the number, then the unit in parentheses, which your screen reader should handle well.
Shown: 20 (°F)
